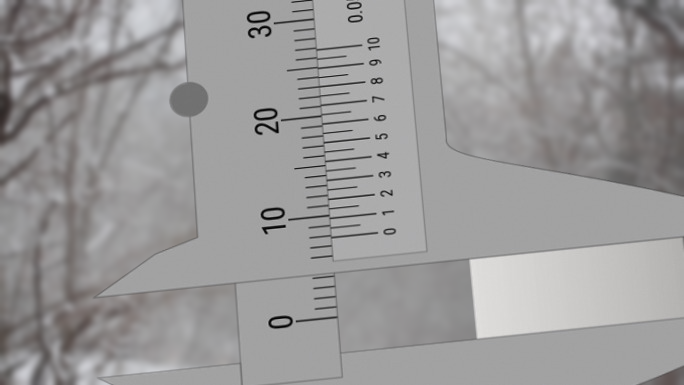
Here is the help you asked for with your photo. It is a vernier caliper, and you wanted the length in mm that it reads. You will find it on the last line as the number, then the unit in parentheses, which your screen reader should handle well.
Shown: 7.8 (mm)
